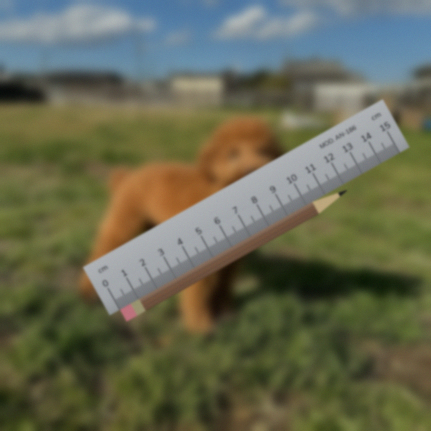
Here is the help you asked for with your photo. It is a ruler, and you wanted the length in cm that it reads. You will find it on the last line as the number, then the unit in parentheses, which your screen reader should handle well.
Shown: 12 (cm)
